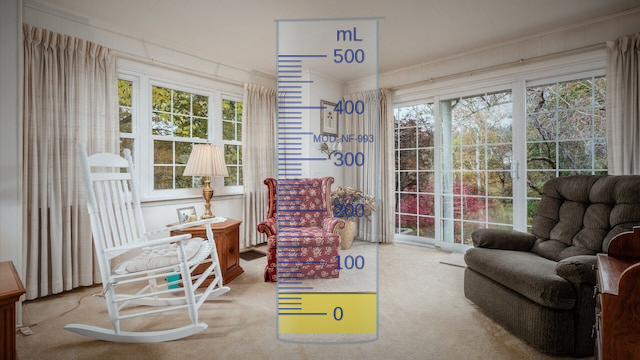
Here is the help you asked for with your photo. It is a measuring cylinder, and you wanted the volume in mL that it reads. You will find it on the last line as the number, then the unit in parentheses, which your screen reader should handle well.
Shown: 40 (mL)
